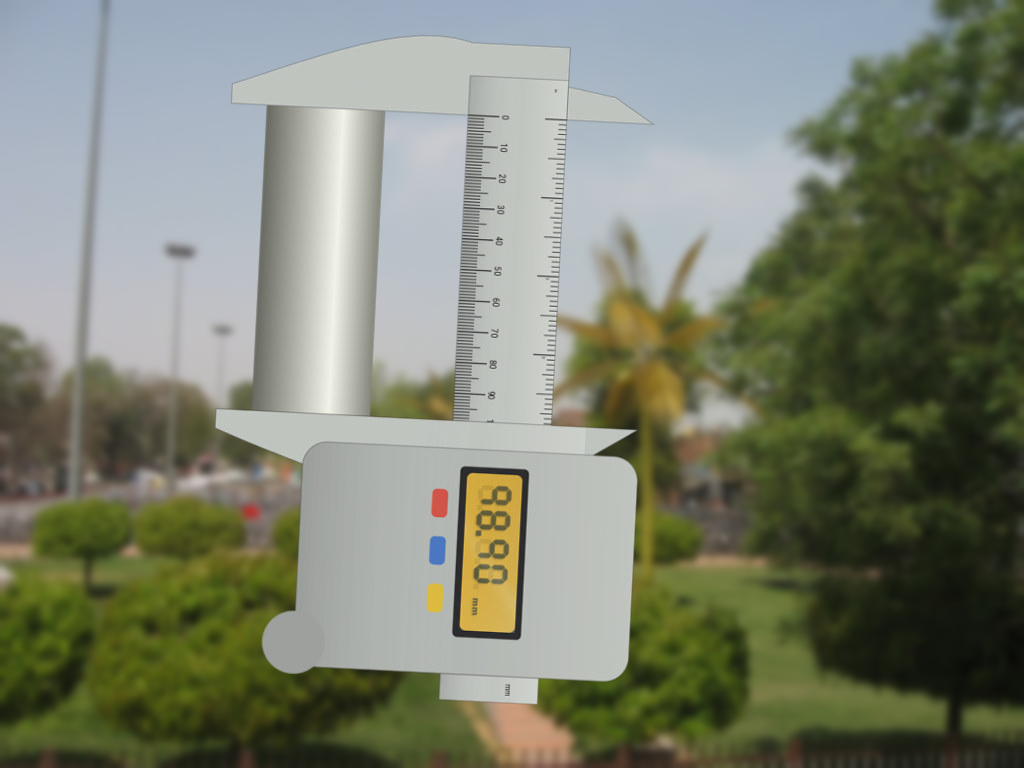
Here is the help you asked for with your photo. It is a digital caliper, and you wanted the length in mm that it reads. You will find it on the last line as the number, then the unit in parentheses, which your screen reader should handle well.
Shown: 98.90 (mm)
